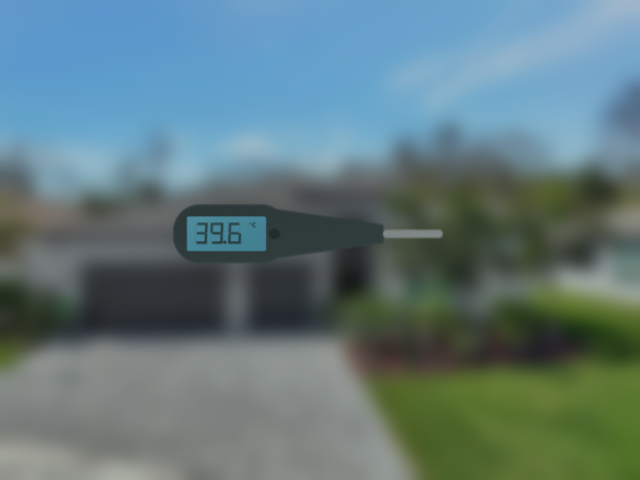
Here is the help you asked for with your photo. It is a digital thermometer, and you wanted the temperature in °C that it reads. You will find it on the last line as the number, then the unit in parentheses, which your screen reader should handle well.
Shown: 39.6 (°C)
